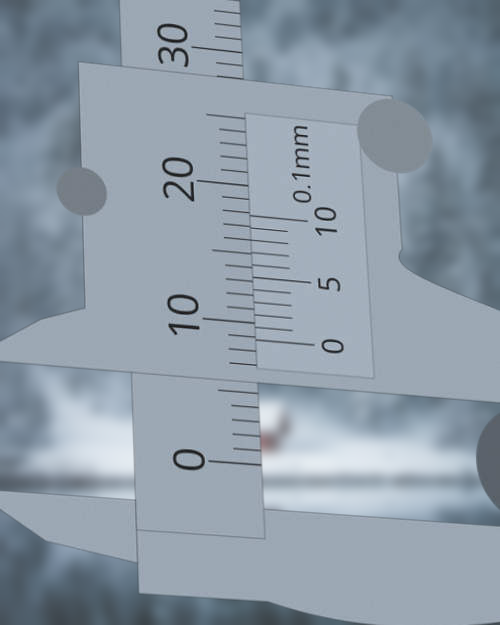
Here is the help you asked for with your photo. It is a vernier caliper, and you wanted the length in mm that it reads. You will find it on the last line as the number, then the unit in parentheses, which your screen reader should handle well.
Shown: 8.8 (mm)
